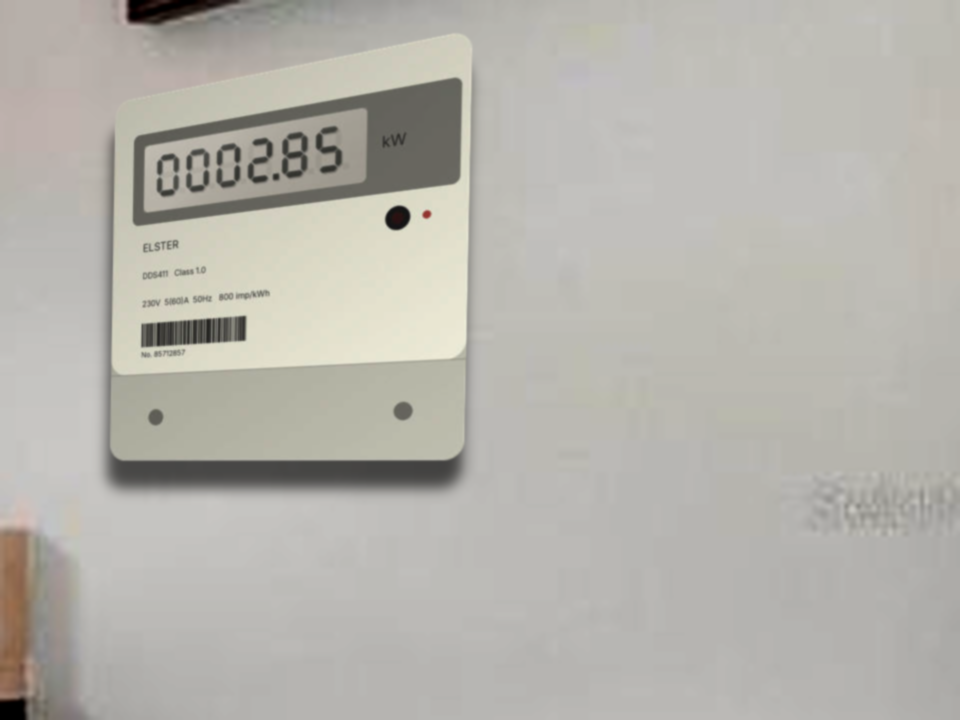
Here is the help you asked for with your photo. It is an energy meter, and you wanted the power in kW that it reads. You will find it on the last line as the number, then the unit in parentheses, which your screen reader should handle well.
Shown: 2.85 (kW)
